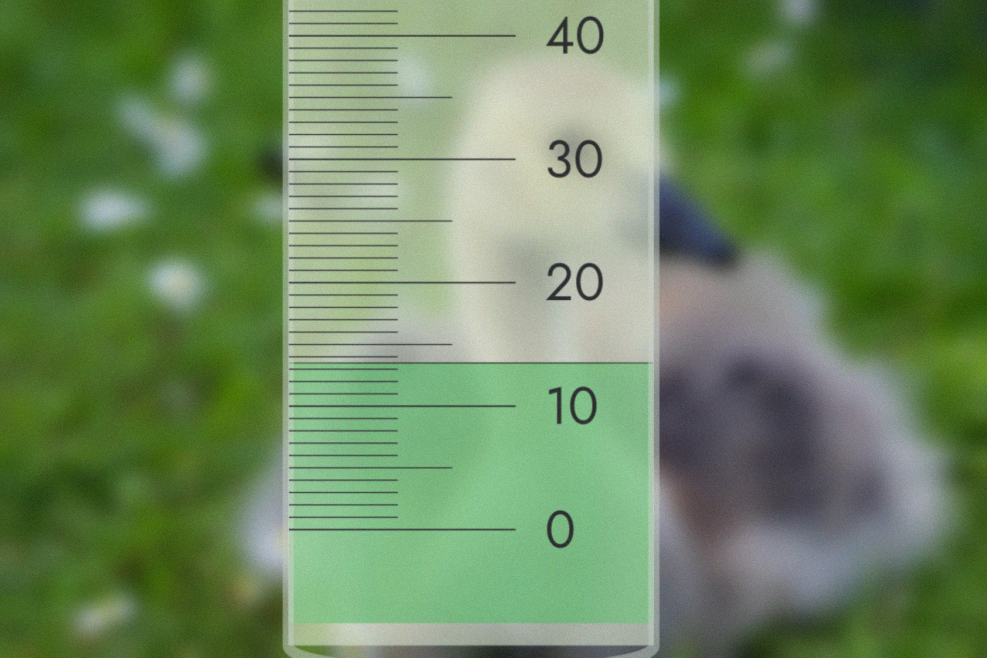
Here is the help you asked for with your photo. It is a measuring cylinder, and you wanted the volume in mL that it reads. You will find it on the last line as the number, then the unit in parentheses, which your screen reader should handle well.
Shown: 13.5 (mL)
